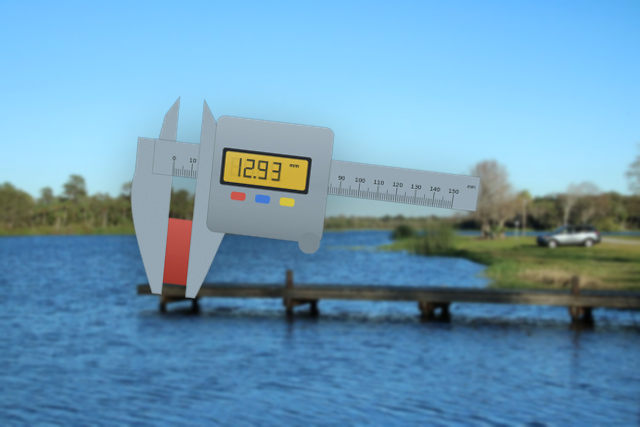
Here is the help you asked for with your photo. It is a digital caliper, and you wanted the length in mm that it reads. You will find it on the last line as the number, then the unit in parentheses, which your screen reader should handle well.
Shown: 12.93 (mm)
